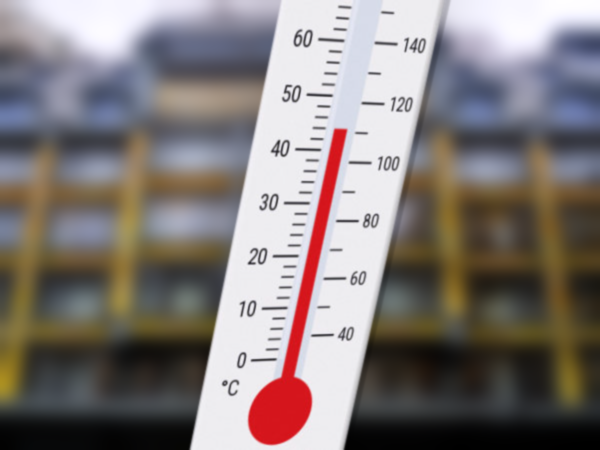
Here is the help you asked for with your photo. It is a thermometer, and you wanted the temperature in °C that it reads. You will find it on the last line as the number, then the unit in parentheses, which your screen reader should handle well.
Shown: 44 (°C)
